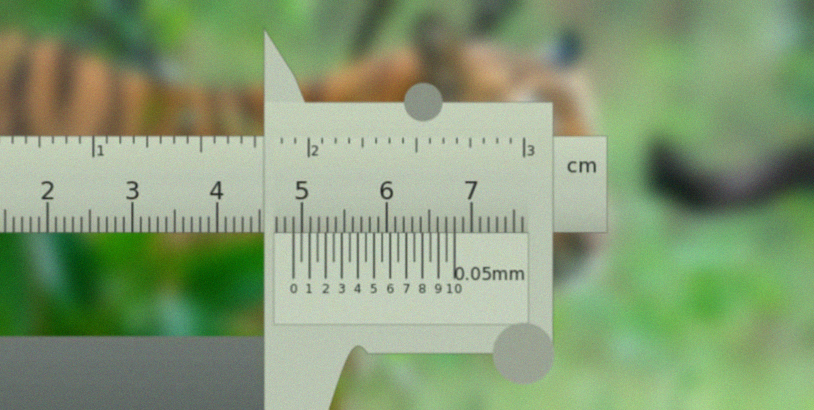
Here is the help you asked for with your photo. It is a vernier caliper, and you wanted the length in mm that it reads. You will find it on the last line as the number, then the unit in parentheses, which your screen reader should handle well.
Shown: 49.0 (mm)
